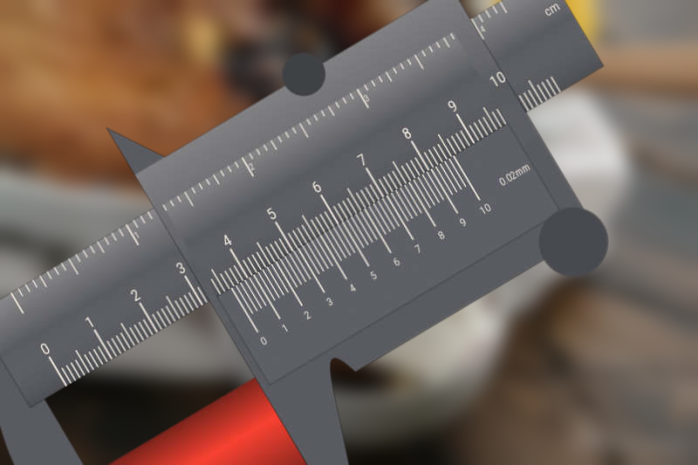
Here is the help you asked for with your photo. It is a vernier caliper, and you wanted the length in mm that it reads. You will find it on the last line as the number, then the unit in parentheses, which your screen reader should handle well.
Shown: 36.4 (mm)
